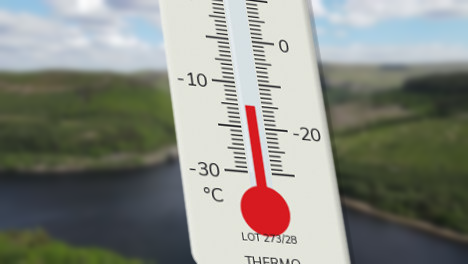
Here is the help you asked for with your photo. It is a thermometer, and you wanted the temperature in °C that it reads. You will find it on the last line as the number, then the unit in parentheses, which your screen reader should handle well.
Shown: -15 (°C)
